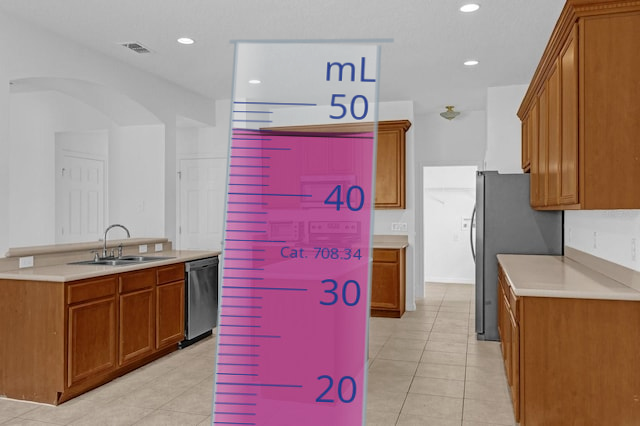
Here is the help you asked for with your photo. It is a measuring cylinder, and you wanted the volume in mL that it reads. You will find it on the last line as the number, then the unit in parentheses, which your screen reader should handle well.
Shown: 46.5 (mL)
